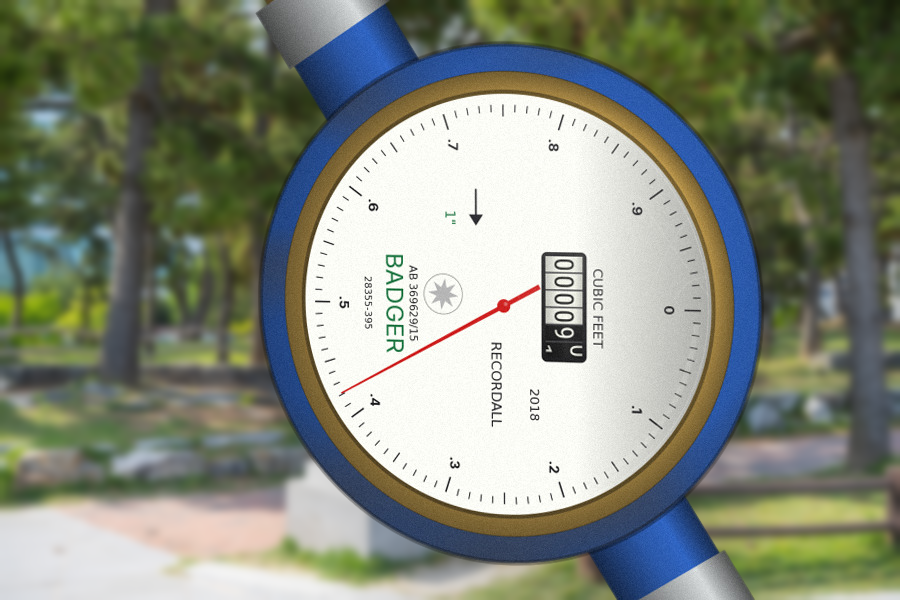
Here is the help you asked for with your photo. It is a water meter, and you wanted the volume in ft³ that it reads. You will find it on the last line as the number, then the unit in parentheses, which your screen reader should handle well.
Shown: 90.42 (ft³)
